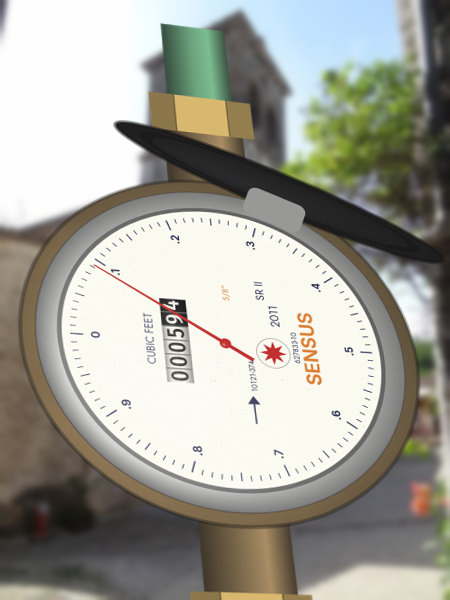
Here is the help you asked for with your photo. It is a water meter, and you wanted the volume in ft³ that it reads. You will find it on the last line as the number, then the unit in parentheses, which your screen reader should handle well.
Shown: 594.09 (ft³)
